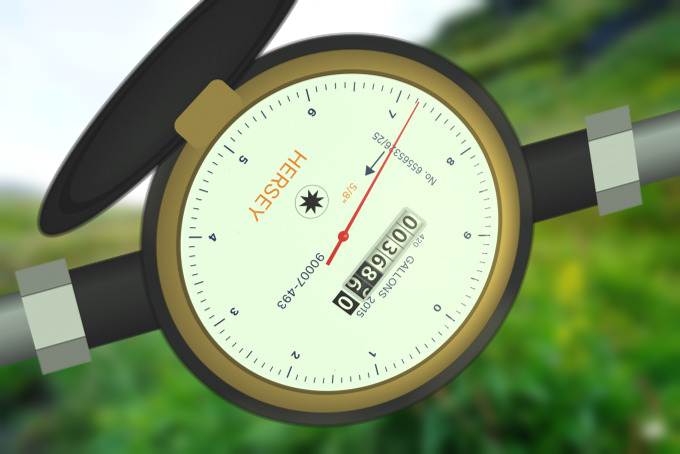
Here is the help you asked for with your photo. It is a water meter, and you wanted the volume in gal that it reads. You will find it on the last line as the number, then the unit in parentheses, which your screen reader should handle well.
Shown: 36857.2 (gal)
